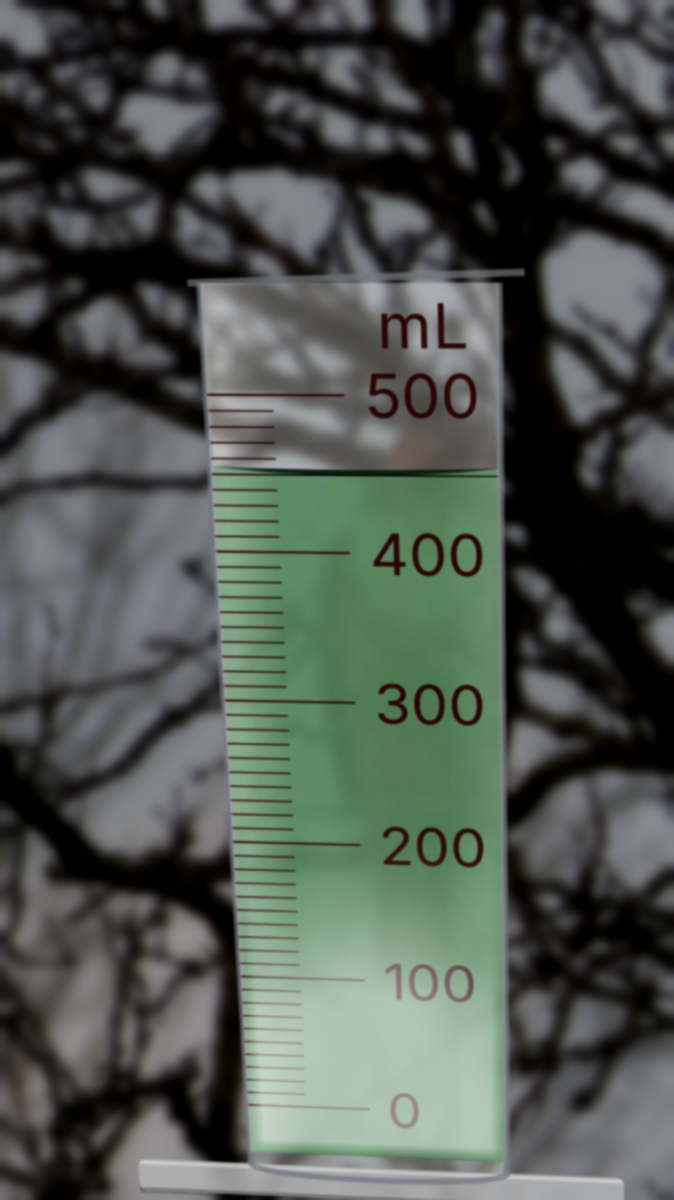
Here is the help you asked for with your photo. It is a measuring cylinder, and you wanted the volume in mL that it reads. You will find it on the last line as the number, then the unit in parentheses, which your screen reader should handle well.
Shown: 450 (mL)
